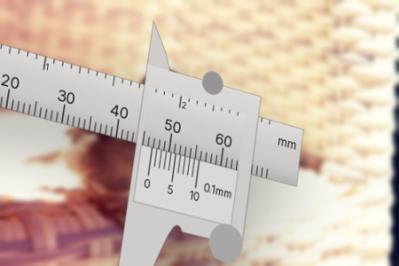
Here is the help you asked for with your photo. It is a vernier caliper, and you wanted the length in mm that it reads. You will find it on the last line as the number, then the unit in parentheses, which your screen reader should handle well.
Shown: 46.8 (mm)
